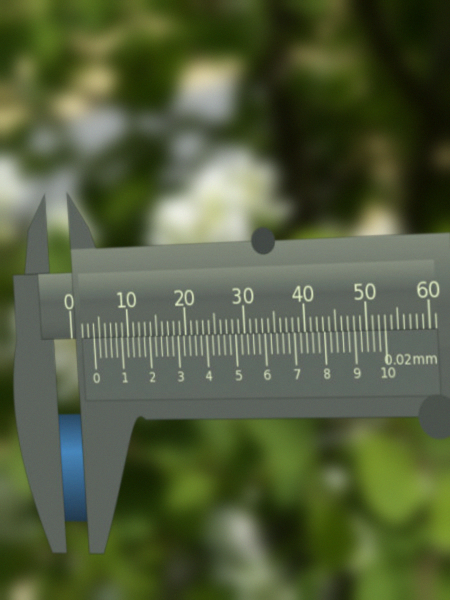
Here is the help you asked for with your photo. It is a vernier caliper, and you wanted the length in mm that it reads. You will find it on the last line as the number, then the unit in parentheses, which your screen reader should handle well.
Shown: 4.0 (mm)
